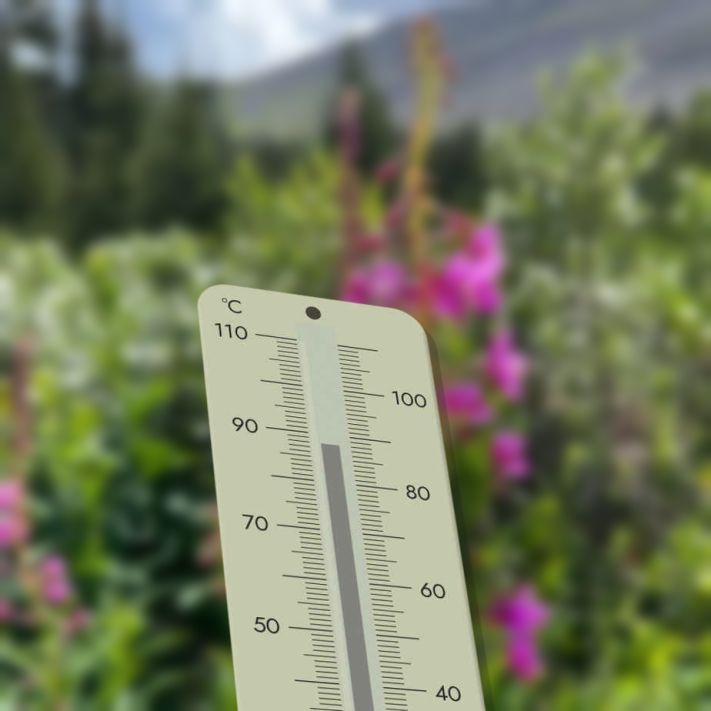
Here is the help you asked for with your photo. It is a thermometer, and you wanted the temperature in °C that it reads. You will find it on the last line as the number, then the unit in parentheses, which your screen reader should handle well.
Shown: 88 (°C)
